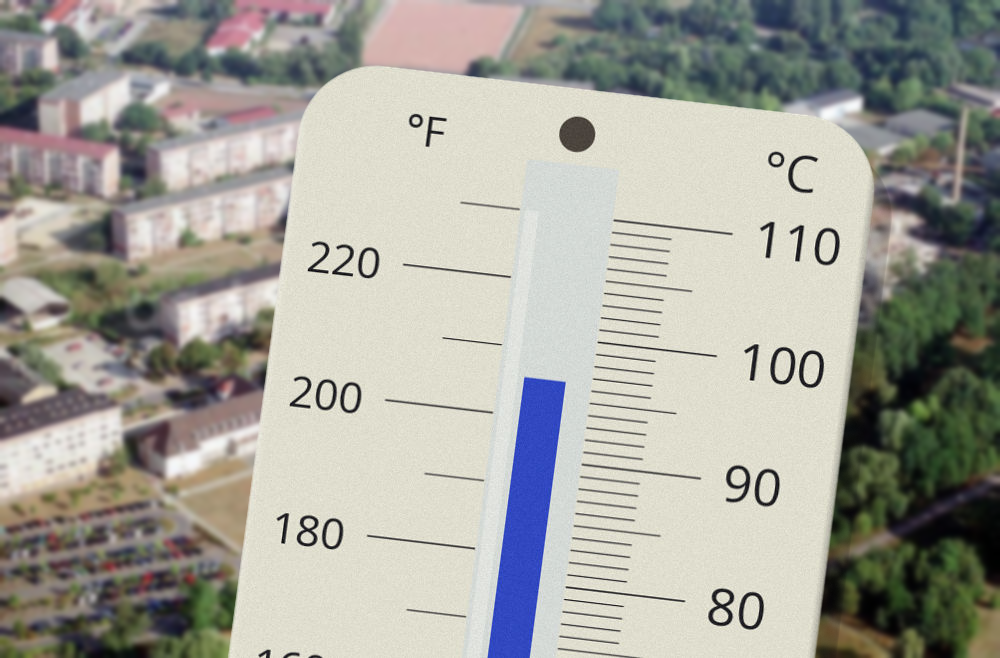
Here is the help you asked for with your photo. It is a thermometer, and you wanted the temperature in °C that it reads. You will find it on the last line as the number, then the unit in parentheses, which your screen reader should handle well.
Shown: 96.5 (°C)
